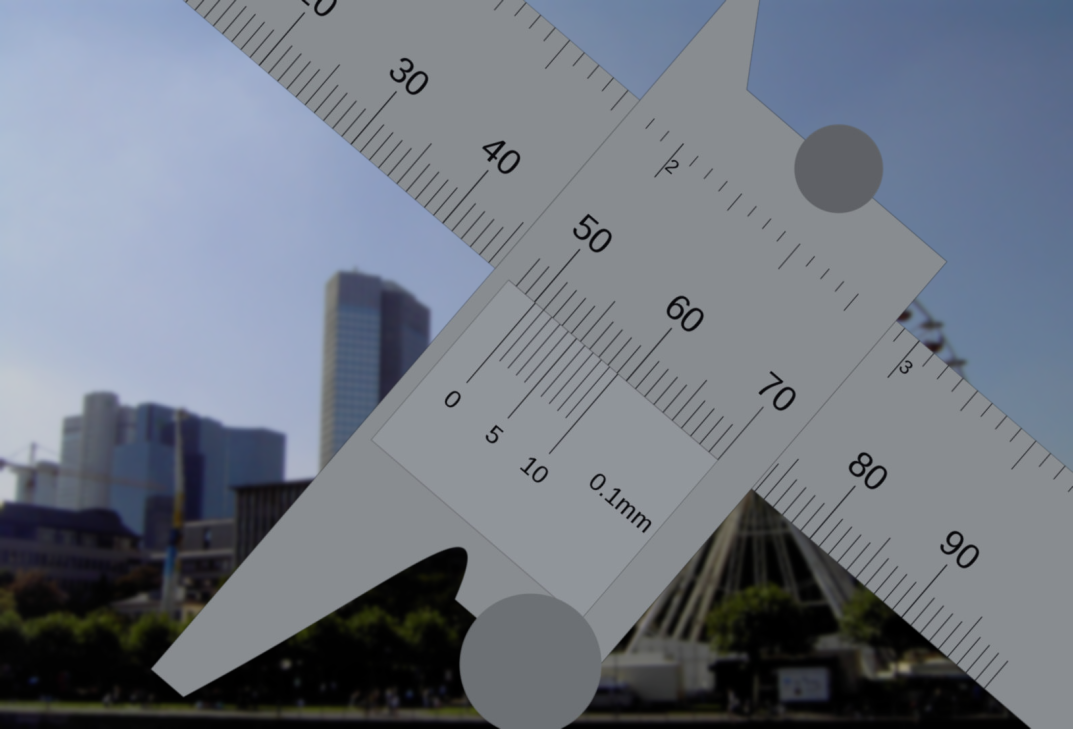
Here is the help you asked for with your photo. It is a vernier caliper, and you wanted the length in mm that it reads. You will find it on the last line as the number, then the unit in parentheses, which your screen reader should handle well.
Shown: 50.1 (mm)
